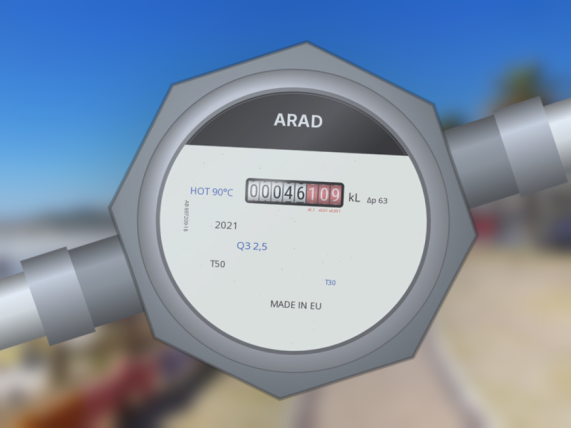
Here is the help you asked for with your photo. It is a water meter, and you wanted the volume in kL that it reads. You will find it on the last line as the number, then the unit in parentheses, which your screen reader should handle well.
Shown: 46.109 (kL)
